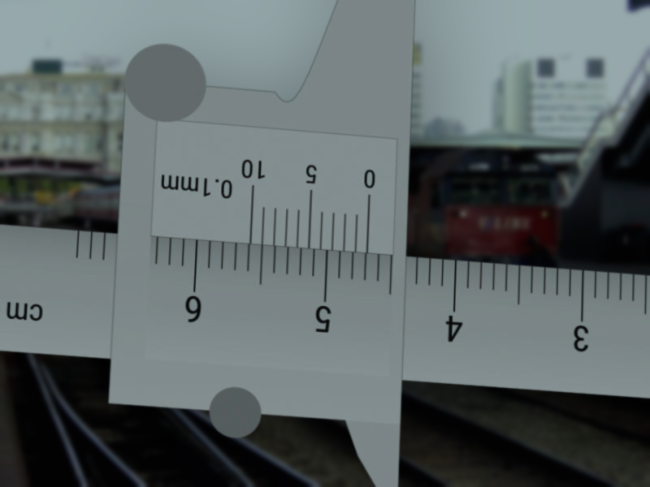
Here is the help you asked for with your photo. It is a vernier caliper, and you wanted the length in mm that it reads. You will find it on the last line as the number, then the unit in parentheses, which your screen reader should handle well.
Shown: 46.9 (mm)
